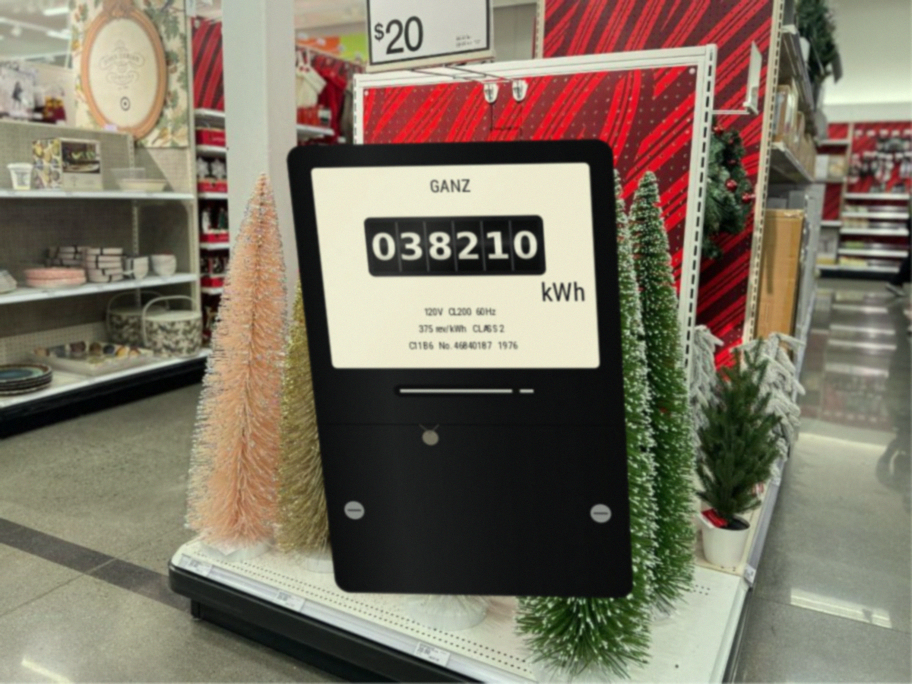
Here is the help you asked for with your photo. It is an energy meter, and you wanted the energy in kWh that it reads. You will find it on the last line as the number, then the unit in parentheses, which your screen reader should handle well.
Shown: 38210 (kWh)
